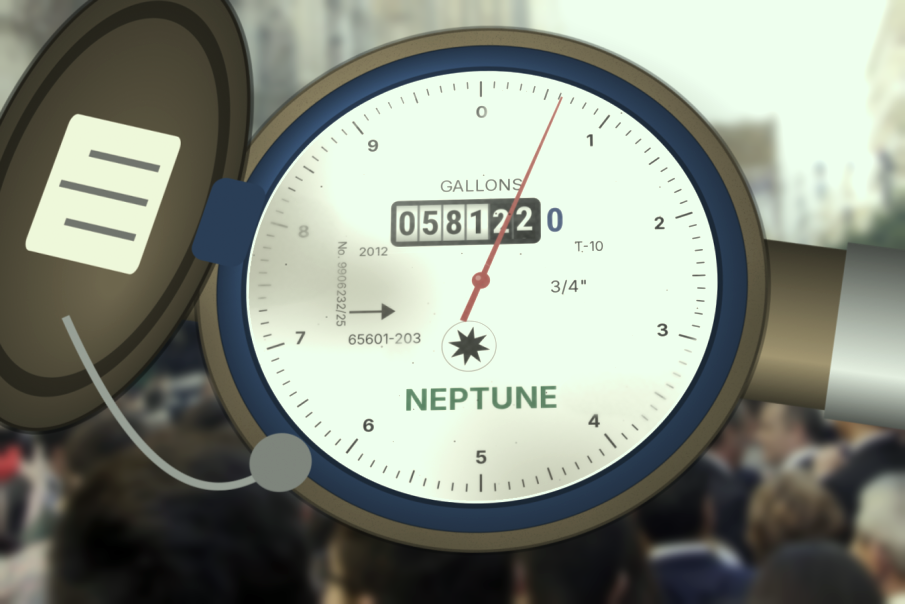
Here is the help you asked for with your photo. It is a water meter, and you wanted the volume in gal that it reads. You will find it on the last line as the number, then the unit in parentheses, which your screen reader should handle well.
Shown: 581220.6 (gal)
